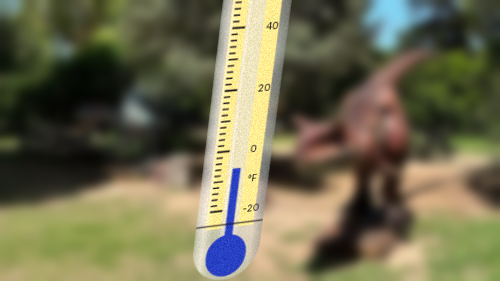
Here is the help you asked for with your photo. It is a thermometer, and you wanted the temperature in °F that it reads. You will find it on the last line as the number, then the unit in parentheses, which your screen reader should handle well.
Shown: -6 (°F)
